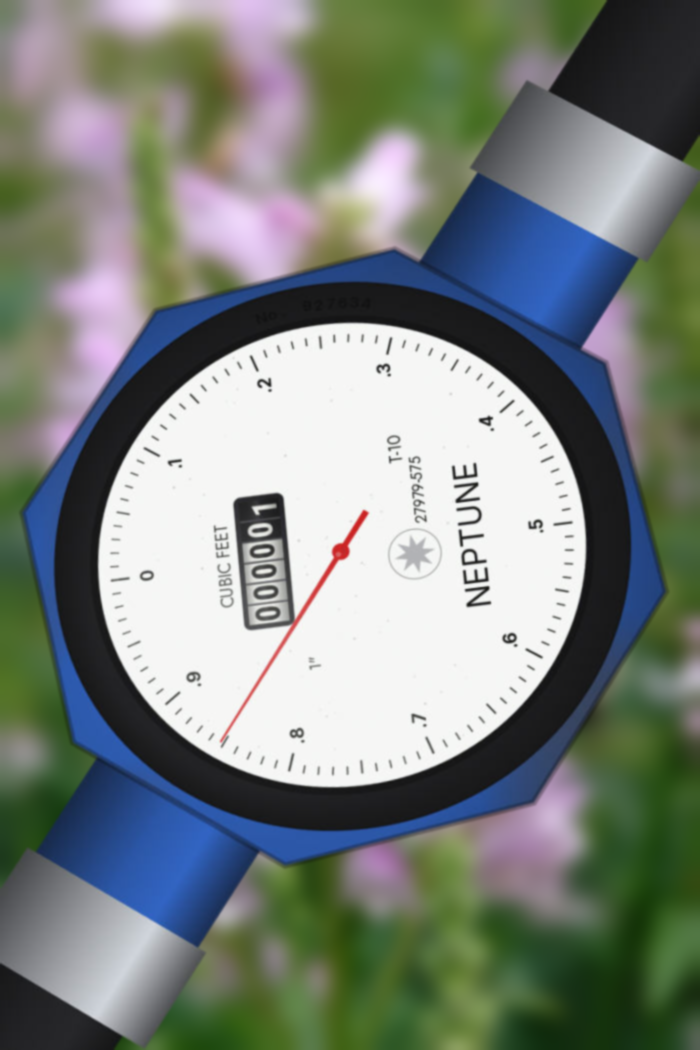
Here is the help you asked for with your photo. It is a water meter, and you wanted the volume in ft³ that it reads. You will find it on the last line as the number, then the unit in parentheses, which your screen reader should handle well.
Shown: 0.85 (ft³)
